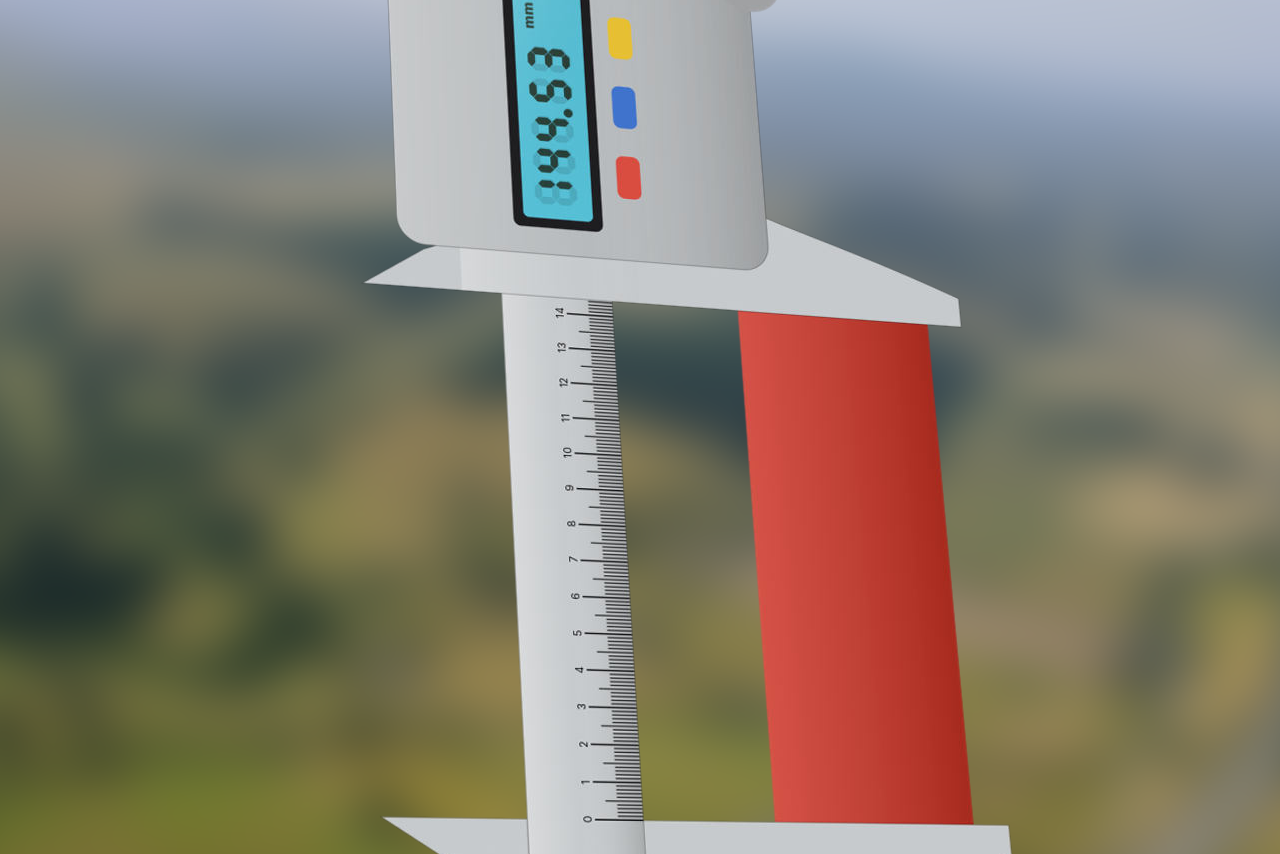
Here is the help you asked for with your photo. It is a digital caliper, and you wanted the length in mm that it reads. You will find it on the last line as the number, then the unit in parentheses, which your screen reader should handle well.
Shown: 144.53 (mm)
